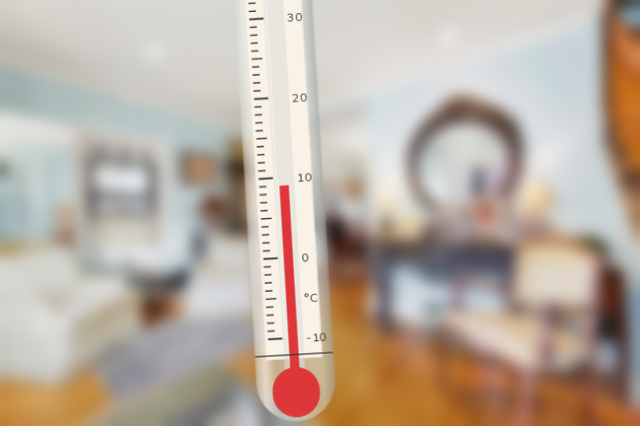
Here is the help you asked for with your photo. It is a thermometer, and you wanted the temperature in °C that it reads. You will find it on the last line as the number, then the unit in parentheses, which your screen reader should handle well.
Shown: 9 (°C)
